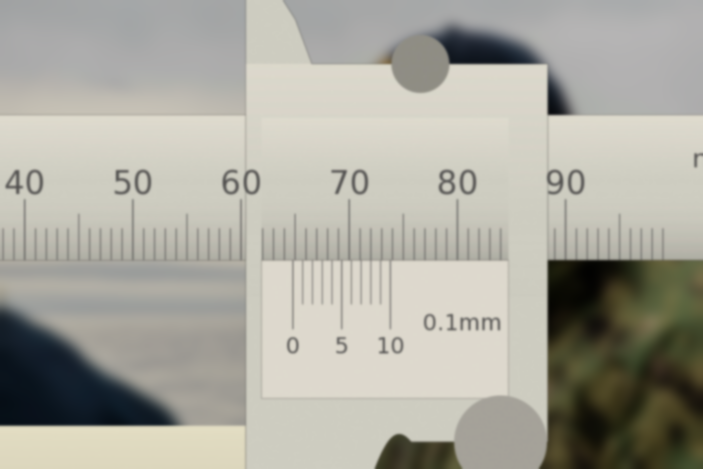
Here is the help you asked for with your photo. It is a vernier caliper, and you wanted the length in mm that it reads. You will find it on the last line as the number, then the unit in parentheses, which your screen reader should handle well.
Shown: 64.8 (mm)
